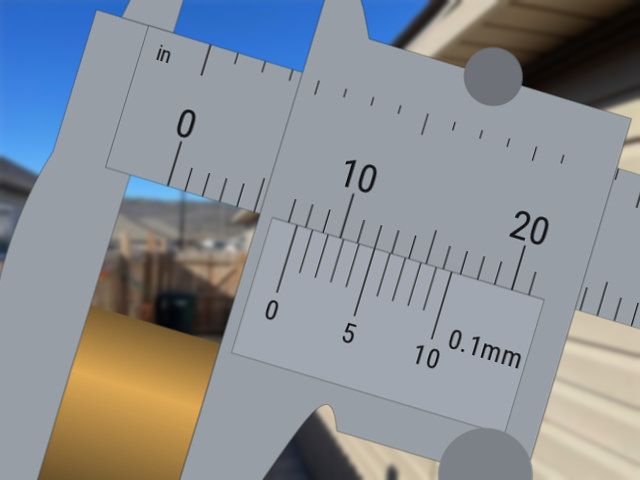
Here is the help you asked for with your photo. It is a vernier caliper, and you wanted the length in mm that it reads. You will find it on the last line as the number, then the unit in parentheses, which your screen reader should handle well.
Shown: 7.5 (mm)
